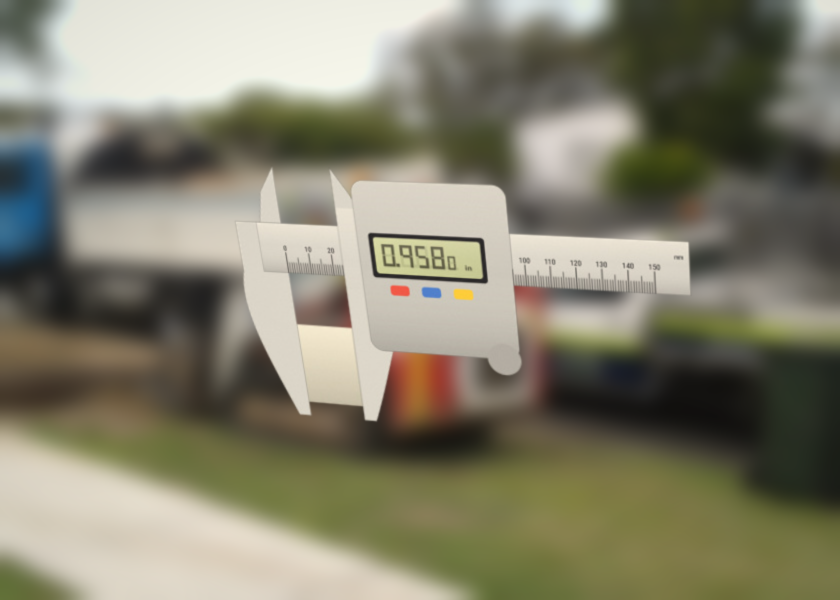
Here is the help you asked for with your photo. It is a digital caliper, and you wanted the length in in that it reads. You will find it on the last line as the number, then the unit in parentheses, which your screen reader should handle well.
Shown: 0.9580 (in)
